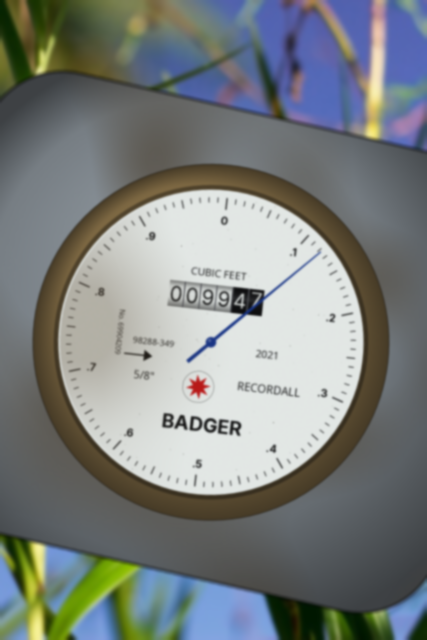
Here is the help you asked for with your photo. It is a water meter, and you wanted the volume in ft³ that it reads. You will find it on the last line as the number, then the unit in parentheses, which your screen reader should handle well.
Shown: 9947.12 (ft³)
